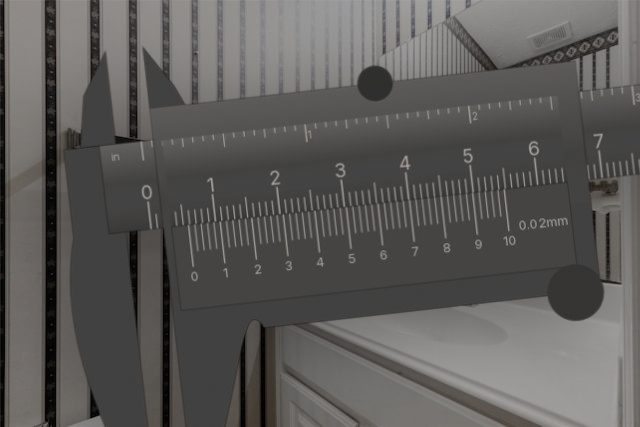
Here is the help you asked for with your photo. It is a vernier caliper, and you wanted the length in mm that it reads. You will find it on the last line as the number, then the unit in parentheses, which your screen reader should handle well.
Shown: 5.8 (mm)
